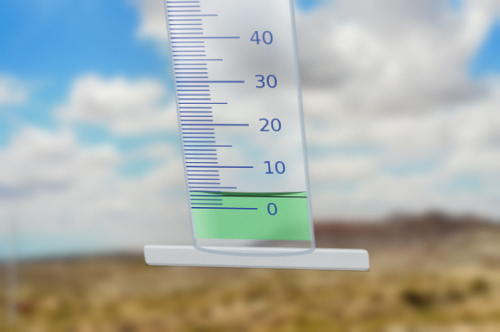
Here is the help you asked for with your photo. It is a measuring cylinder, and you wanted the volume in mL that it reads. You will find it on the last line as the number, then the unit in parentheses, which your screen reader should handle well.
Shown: 3 (mL)
